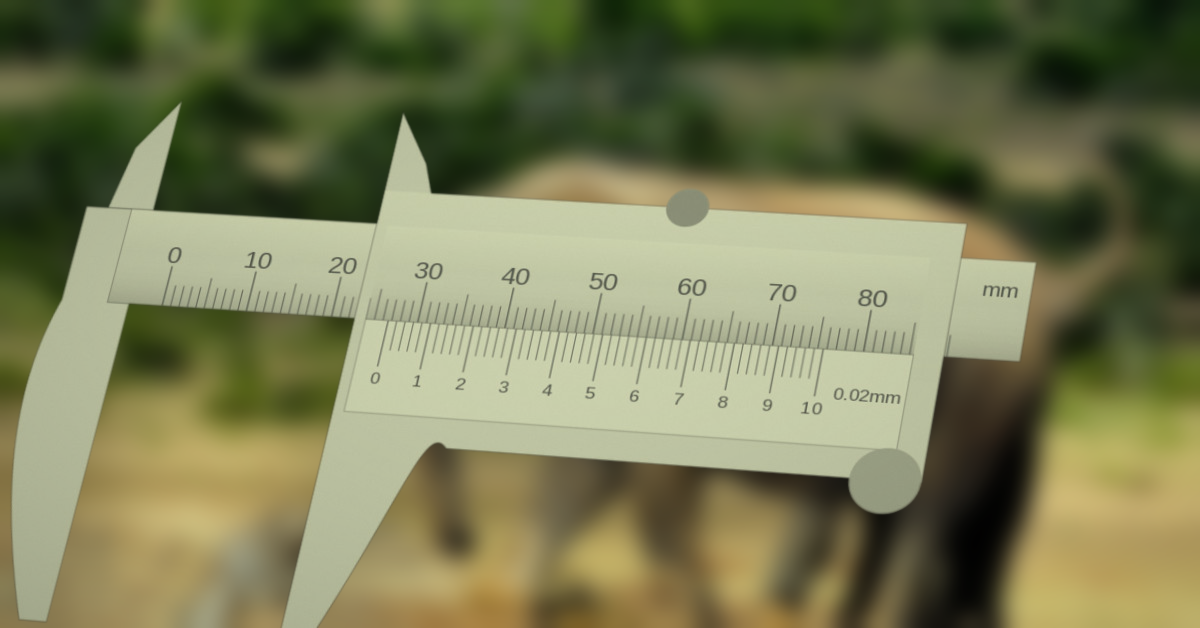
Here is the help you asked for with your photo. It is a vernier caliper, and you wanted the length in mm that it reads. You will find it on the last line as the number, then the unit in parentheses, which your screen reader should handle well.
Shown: 26.6 (mm)
